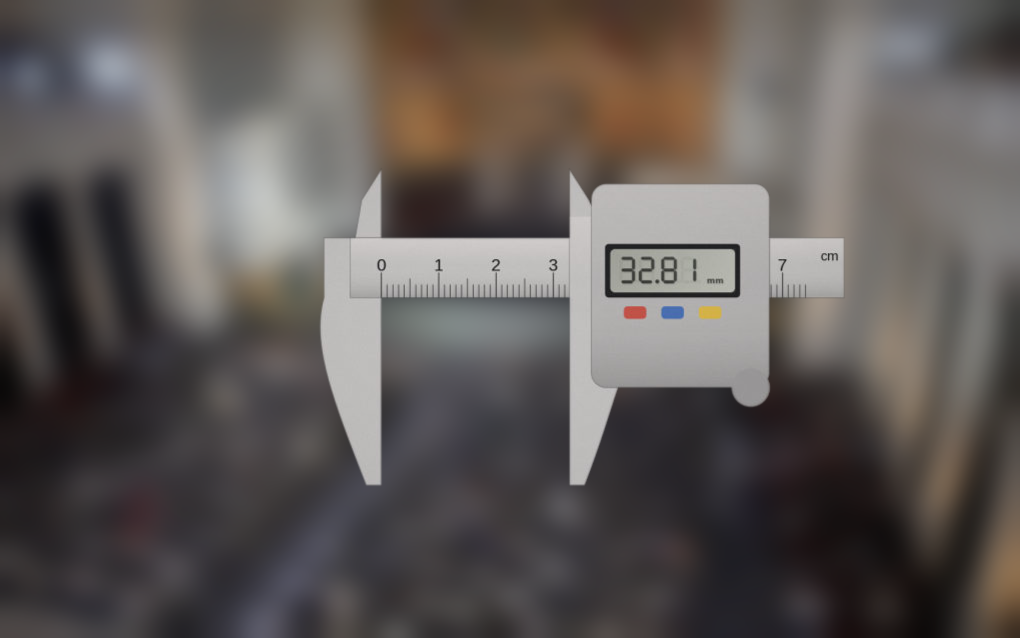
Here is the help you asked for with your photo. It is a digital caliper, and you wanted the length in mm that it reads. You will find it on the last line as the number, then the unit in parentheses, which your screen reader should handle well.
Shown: 32.81 (mm)
